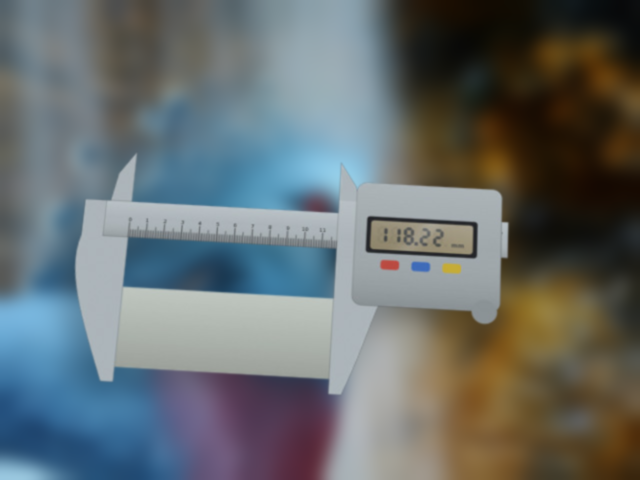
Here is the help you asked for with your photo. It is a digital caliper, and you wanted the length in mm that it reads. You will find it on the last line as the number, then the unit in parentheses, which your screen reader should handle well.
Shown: 118.22 (mm)
